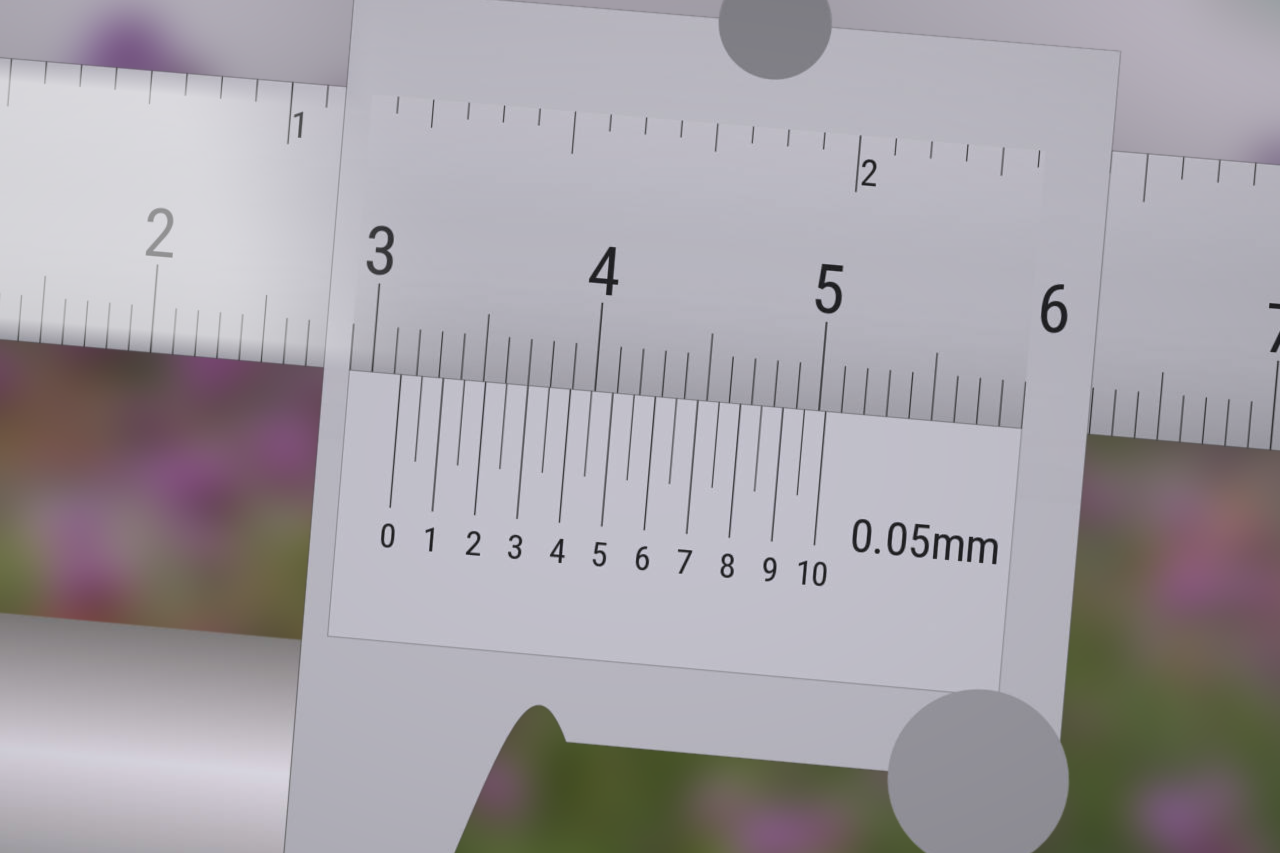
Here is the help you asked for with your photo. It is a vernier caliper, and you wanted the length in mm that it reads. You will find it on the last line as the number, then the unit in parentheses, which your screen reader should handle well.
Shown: 31.3 (mm)
